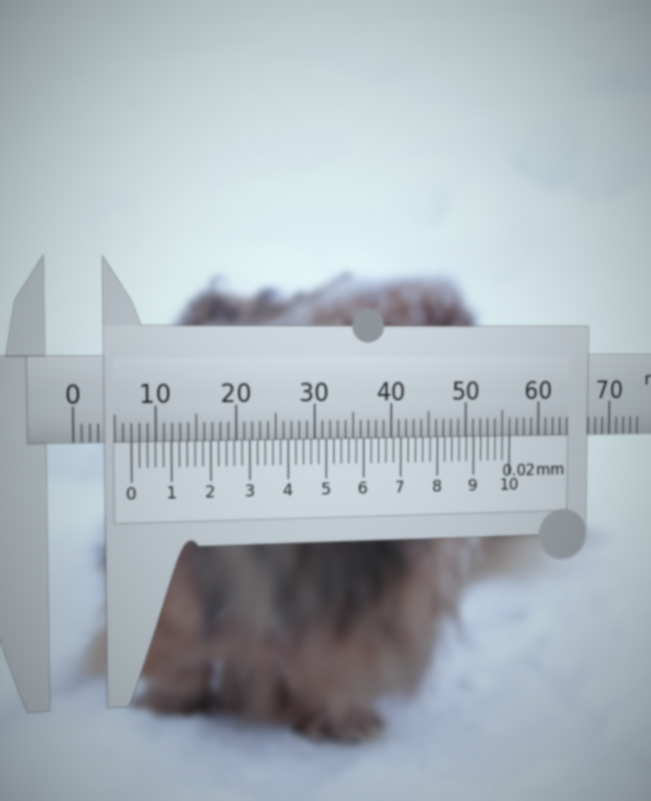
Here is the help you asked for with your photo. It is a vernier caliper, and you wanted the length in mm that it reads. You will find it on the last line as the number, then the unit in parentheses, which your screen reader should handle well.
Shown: 7.0 (mm)
